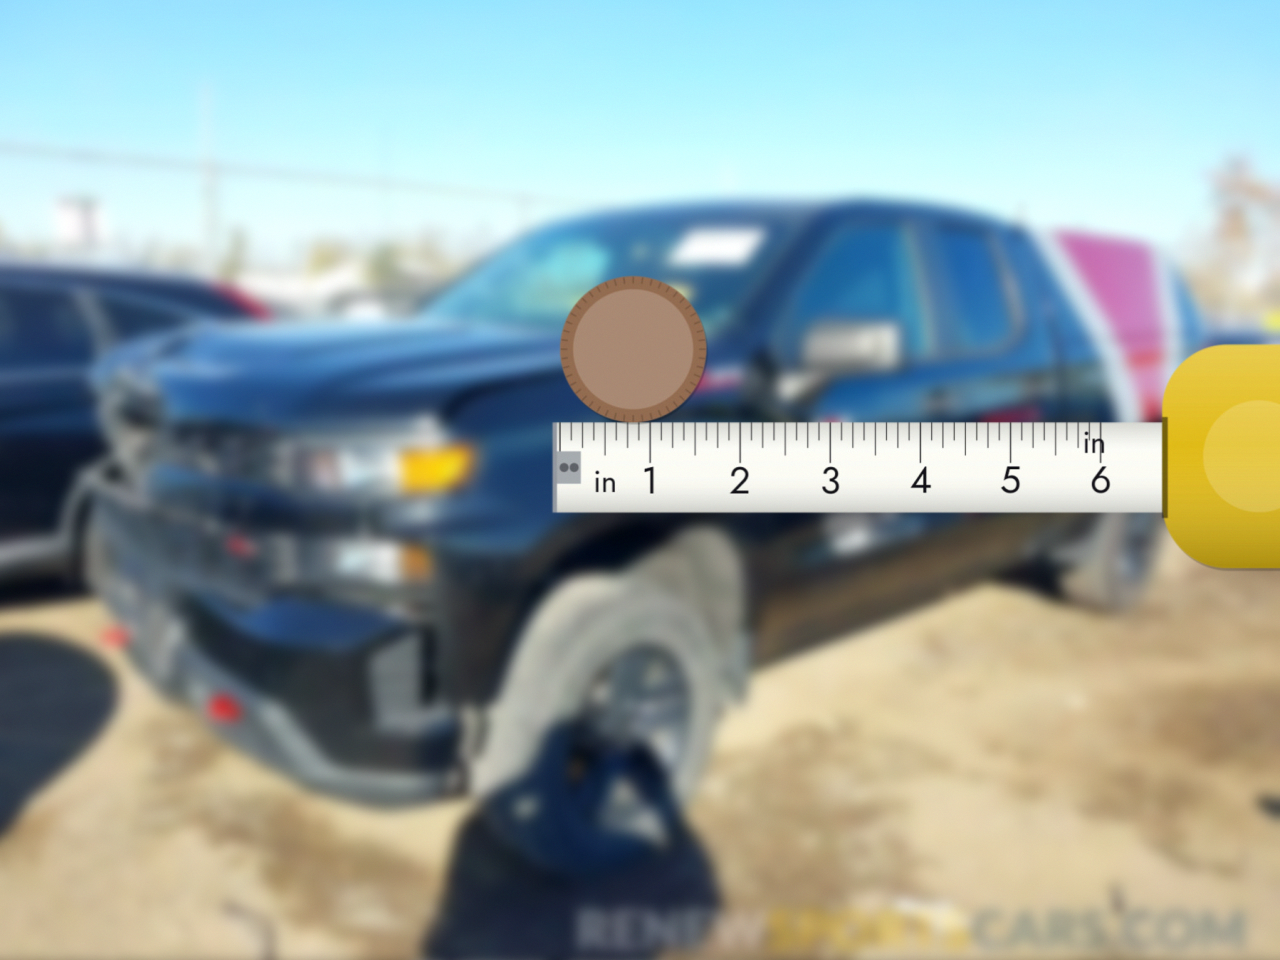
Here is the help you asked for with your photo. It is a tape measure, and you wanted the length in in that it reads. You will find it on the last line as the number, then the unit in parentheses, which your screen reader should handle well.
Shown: 1.625 (in)
